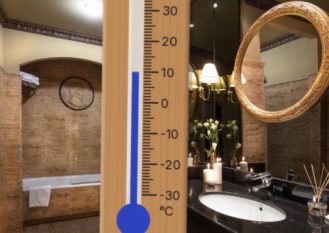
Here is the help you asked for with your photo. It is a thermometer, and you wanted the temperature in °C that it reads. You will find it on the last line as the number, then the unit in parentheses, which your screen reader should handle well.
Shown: 10 (°C)
